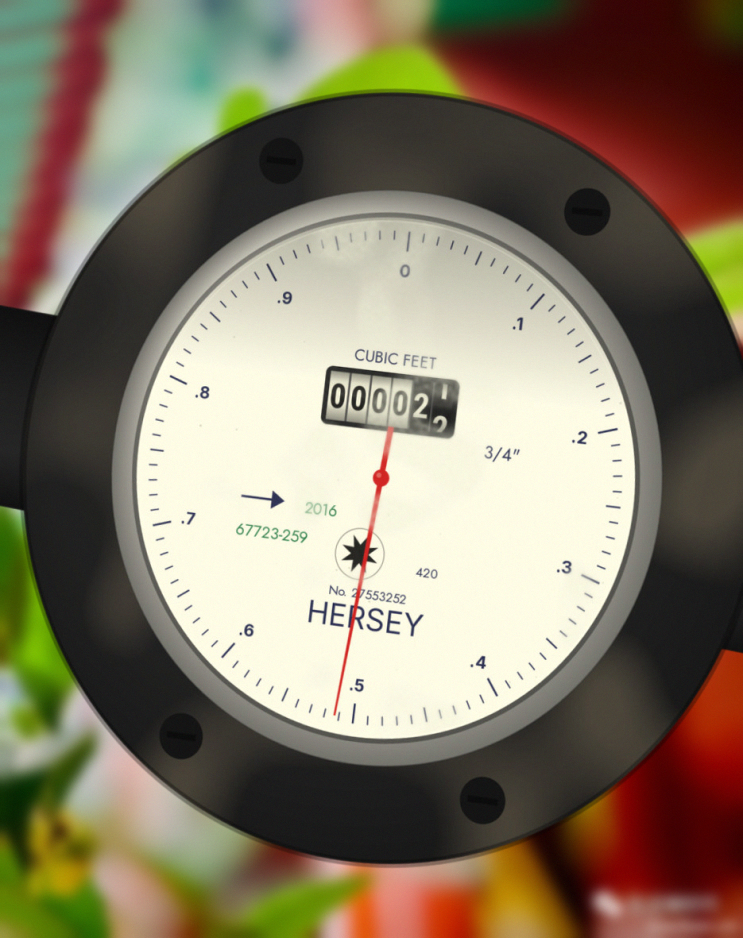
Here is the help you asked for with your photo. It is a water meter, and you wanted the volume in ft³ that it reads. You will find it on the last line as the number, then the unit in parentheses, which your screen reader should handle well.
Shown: 21.51 (ft³)
